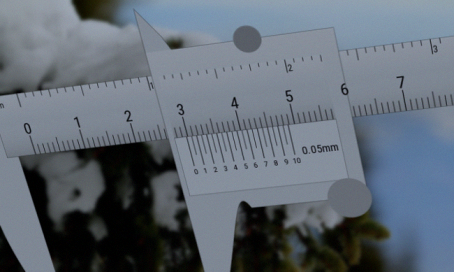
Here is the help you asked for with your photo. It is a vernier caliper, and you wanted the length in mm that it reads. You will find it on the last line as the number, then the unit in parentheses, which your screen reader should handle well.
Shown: 29.8 (mm)
